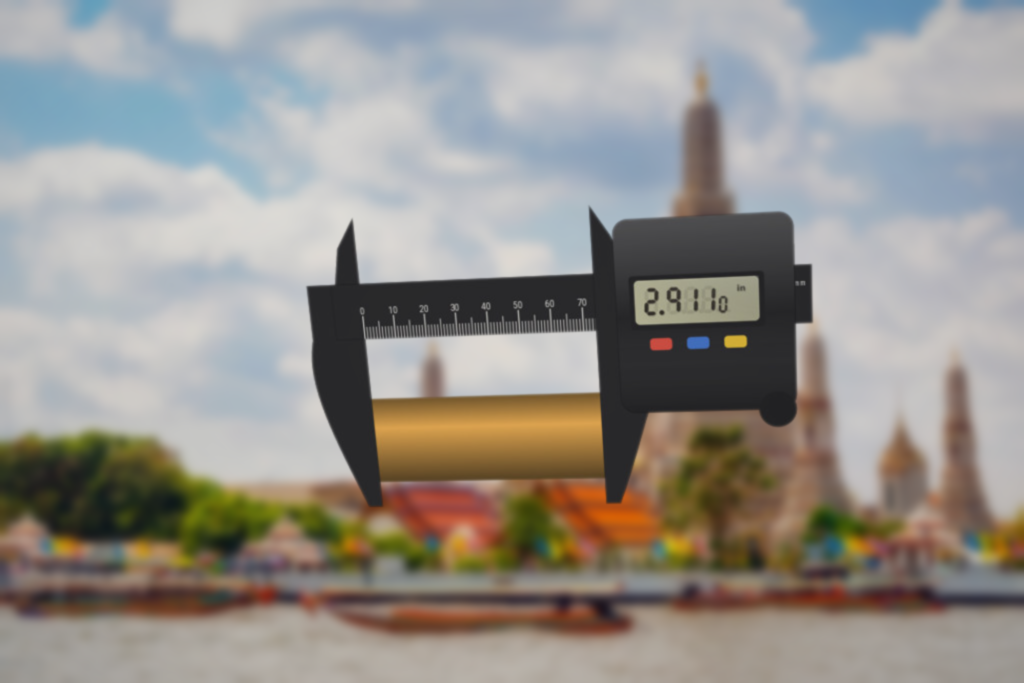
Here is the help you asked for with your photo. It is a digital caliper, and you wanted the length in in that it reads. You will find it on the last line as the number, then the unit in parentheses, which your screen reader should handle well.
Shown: 2.9110 (in)
